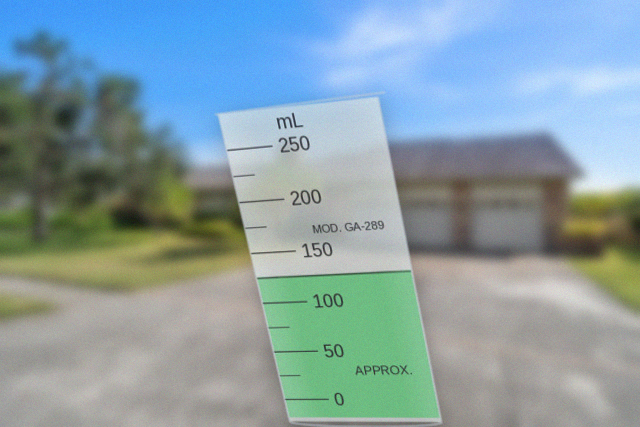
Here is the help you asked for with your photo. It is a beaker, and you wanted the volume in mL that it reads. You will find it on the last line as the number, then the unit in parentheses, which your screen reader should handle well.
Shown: 125 (mL)
